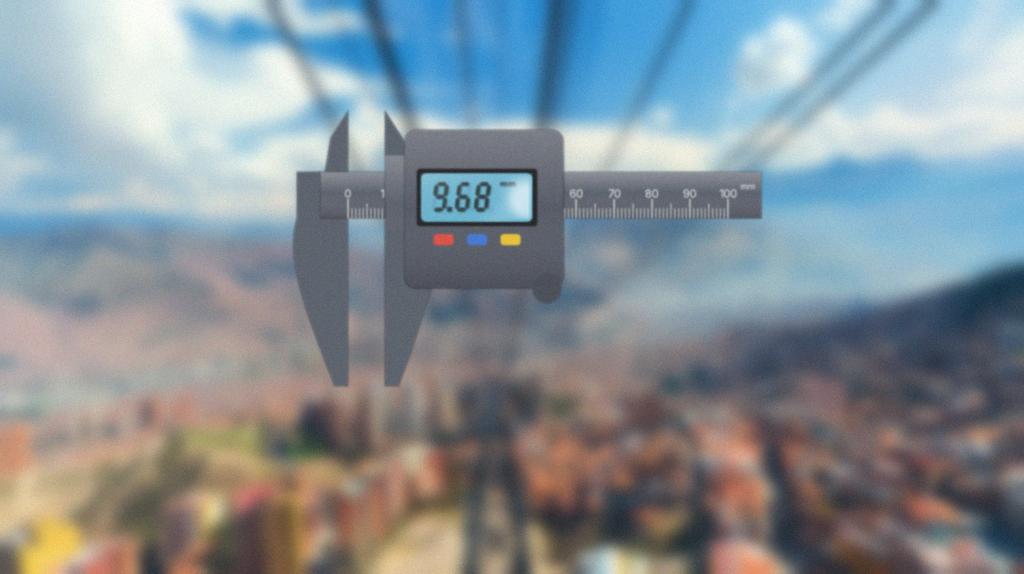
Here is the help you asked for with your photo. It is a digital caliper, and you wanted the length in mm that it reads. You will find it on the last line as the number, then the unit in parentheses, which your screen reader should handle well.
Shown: 9.68 (mm)
